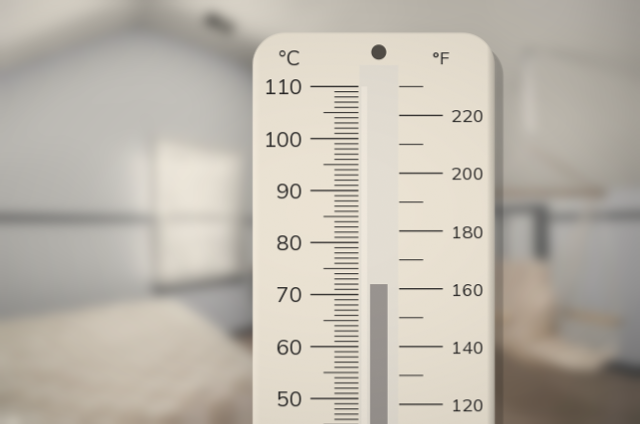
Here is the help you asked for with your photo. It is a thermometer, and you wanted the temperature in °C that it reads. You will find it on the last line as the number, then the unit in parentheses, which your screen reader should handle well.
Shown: 72 (°C)
